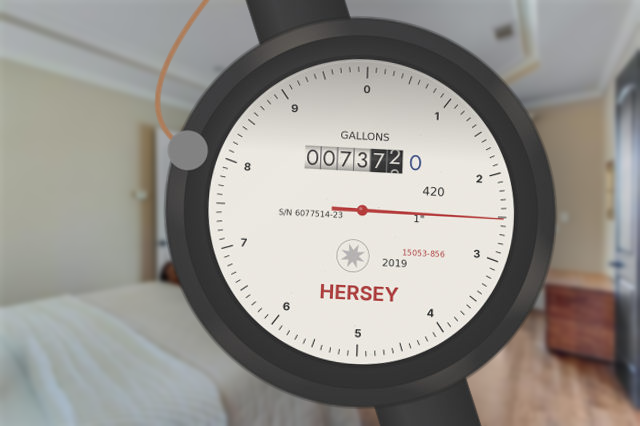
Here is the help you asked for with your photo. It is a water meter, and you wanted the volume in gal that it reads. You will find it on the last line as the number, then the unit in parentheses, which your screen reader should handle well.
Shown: 73722.5 (gal)
